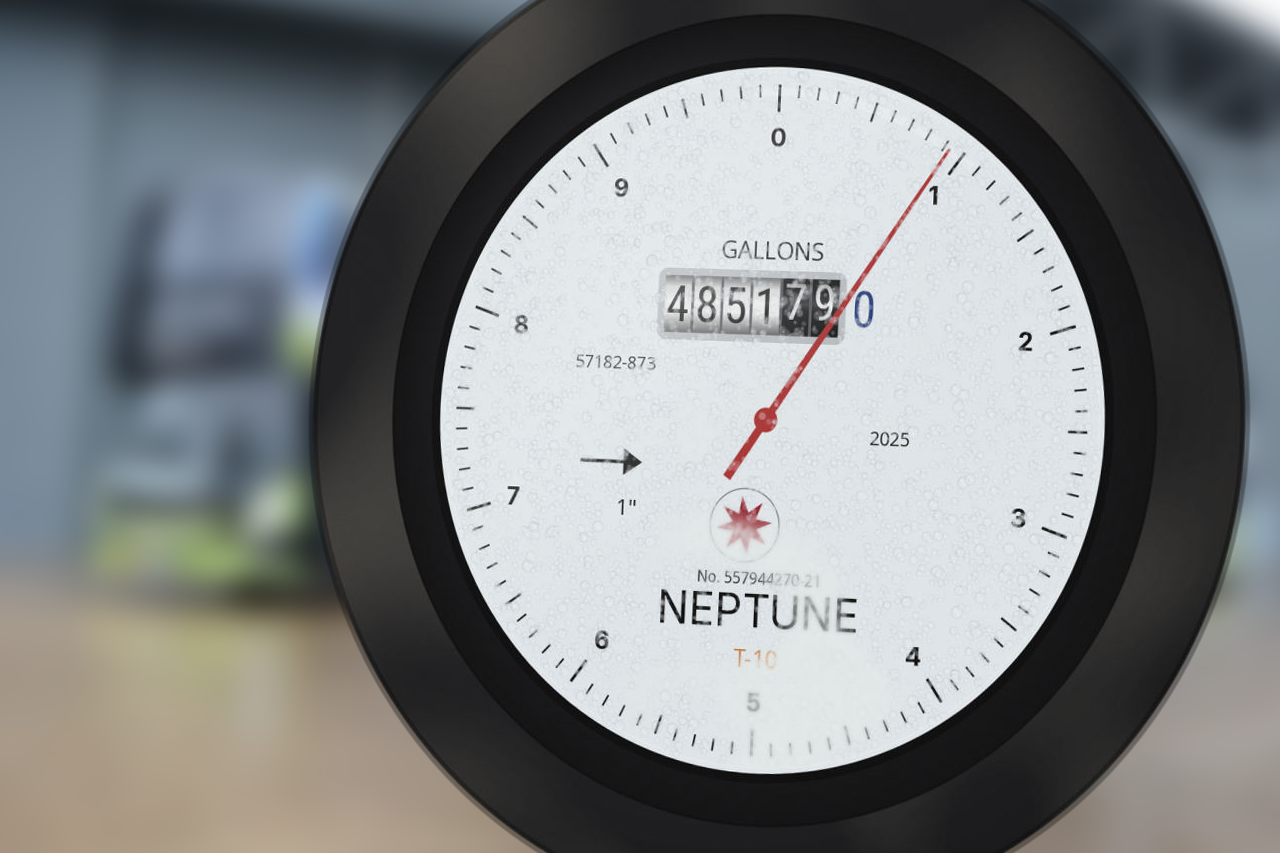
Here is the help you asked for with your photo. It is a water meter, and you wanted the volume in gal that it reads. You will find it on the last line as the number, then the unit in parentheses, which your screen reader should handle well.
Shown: 4851790.9 (gal)
